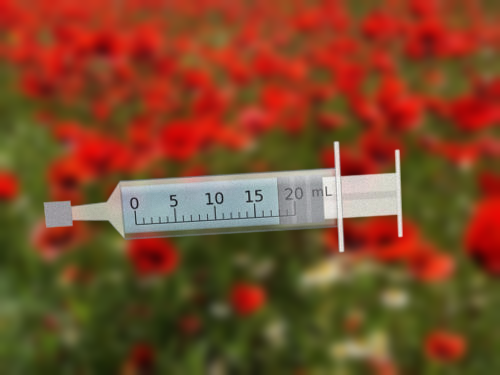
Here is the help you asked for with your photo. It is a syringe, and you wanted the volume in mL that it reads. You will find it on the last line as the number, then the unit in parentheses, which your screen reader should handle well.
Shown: 18 (mL)
